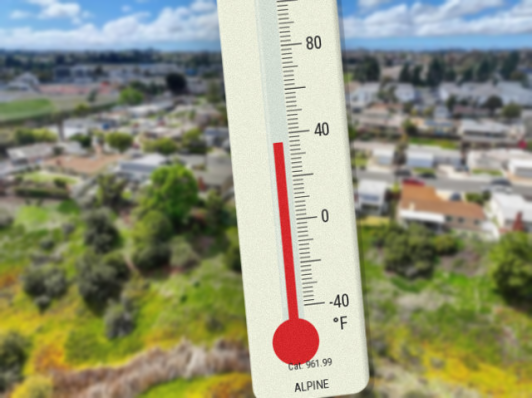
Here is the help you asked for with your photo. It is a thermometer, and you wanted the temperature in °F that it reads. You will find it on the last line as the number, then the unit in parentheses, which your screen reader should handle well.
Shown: 36 (°F)
